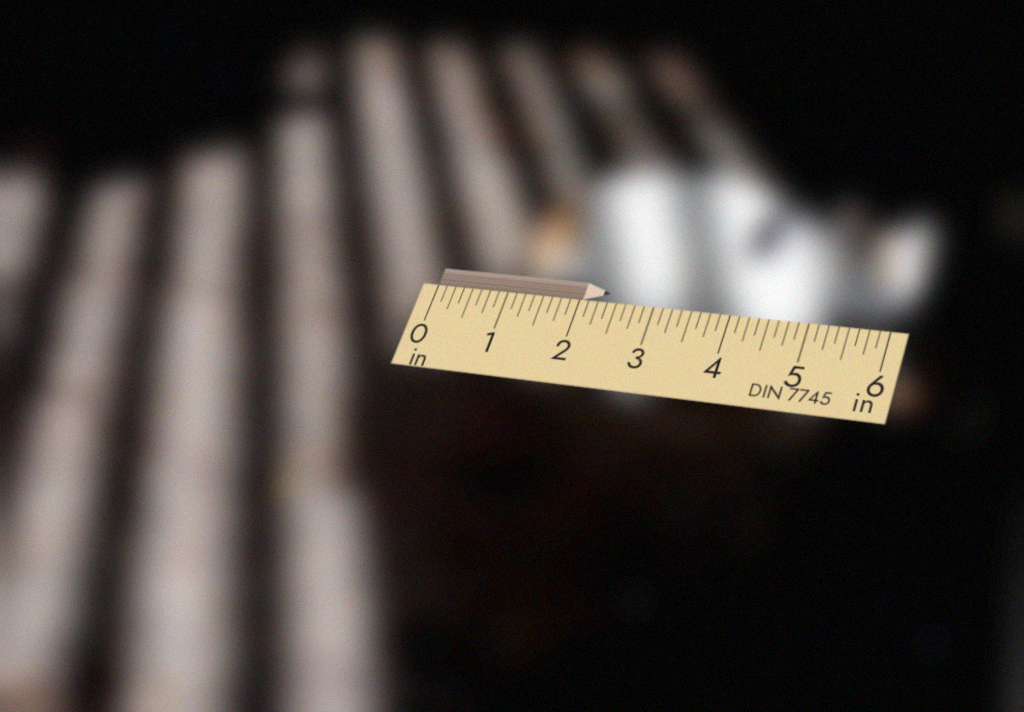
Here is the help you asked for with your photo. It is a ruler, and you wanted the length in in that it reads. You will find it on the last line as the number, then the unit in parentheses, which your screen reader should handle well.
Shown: 2.375 (in)
